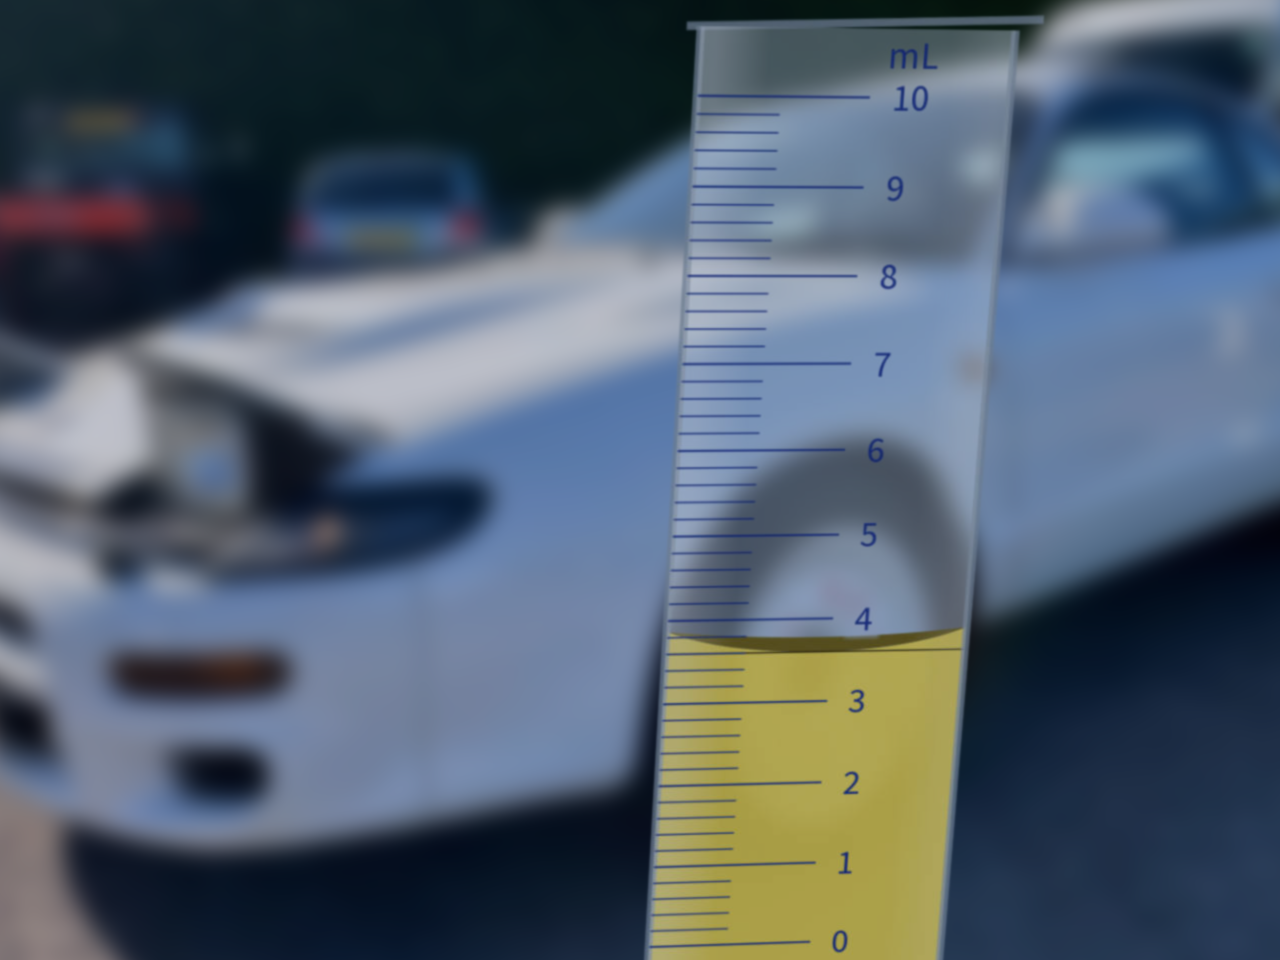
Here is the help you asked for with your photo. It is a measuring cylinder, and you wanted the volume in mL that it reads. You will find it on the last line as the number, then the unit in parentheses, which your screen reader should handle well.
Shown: 3.6 (mL)
